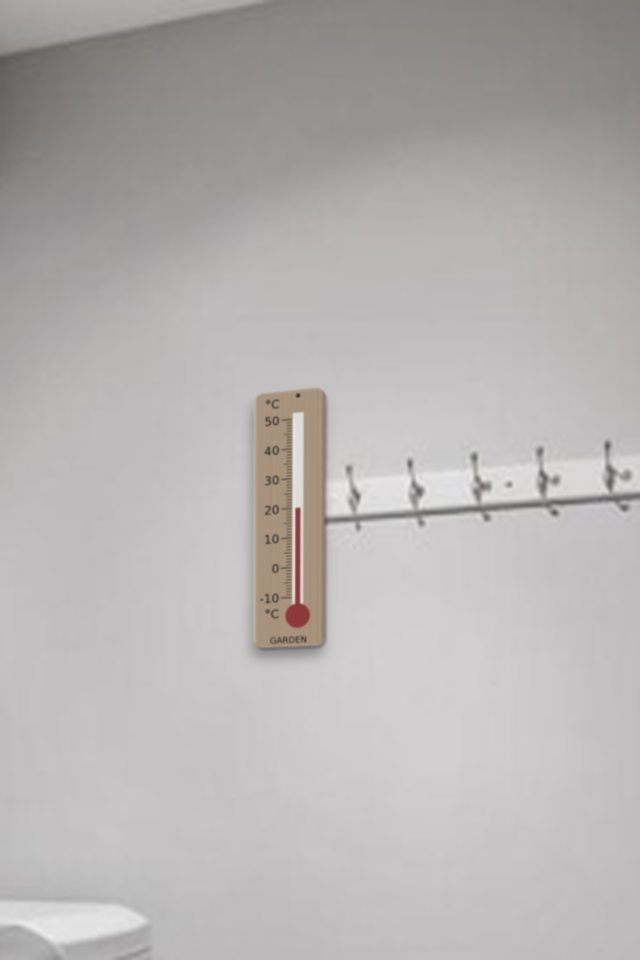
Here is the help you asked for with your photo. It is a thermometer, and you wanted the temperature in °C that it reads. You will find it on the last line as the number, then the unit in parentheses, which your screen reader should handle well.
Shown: 20 (°C)
